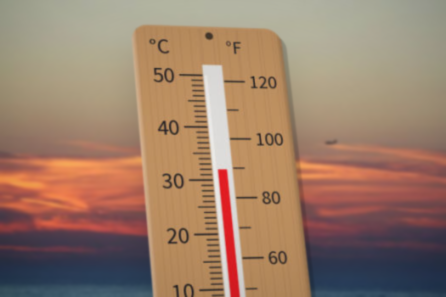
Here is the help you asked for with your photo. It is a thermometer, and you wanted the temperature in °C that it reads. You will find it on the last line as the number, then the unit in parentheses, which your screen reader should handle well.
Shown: 32 (°C)
